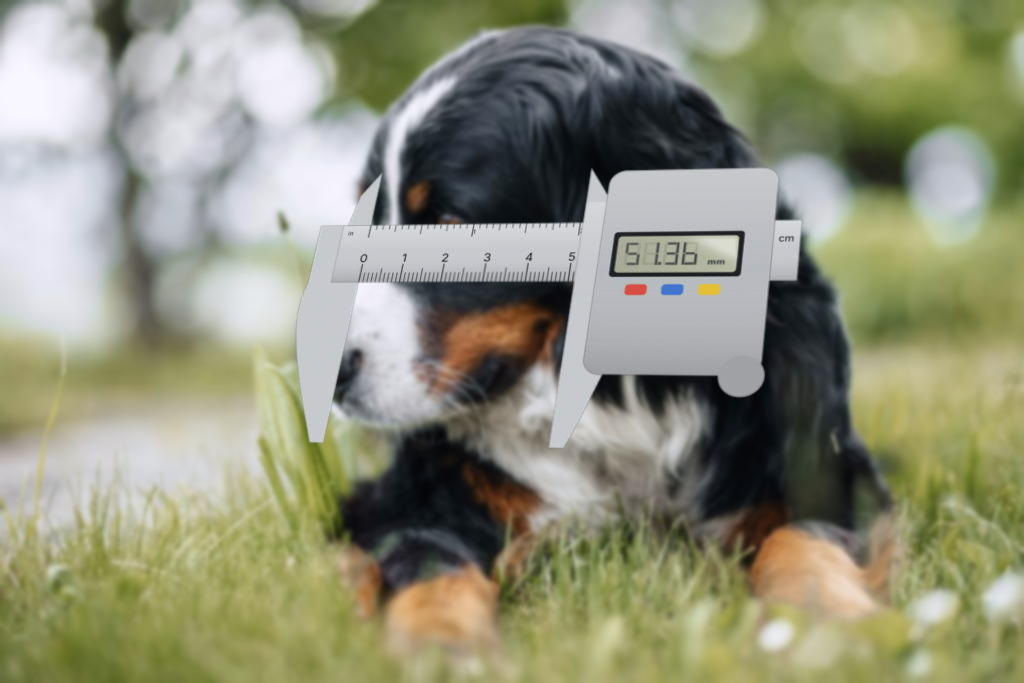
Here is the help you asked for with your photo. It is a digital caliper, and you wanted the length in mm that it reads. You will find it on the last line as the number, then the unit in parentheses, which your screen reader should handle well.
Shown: 51.36 (mm)
